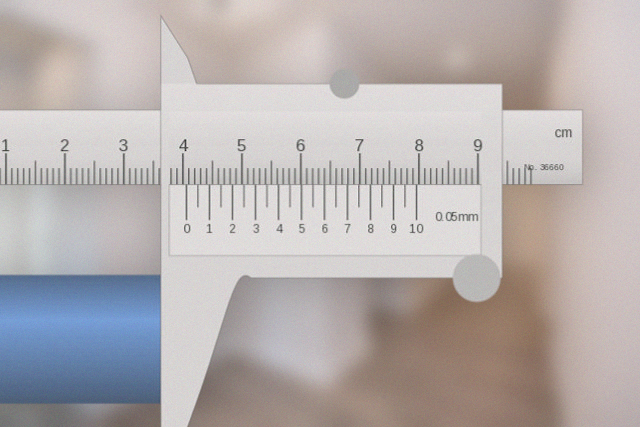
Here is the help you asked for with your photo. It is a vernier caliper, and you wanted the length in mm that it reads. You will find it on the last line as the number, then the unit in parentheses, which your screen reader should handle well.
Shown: 40.6 (mm)
